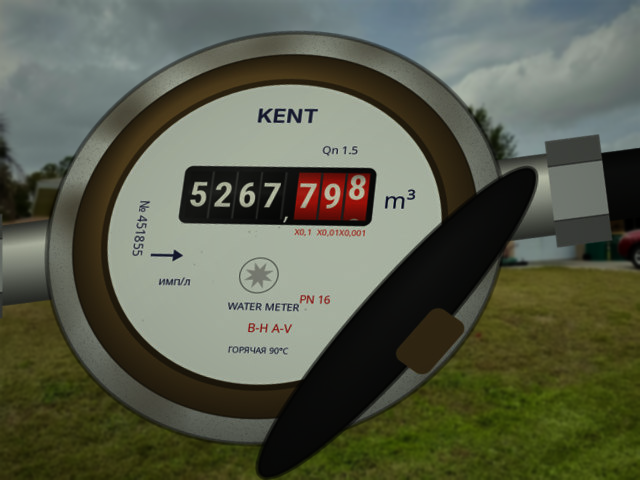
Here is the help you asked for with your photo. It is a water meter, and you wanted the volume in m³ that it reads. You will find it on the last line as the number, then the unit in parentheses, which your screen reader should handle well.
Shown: 5267.798 (m³)
